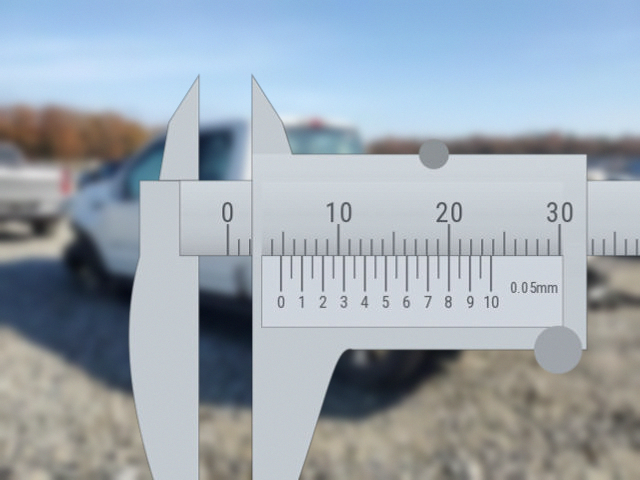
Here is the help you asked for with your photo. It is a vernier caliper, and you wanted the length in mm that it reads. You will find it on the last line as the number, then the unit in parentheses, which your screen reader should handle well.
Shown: 4.8 (mm)
